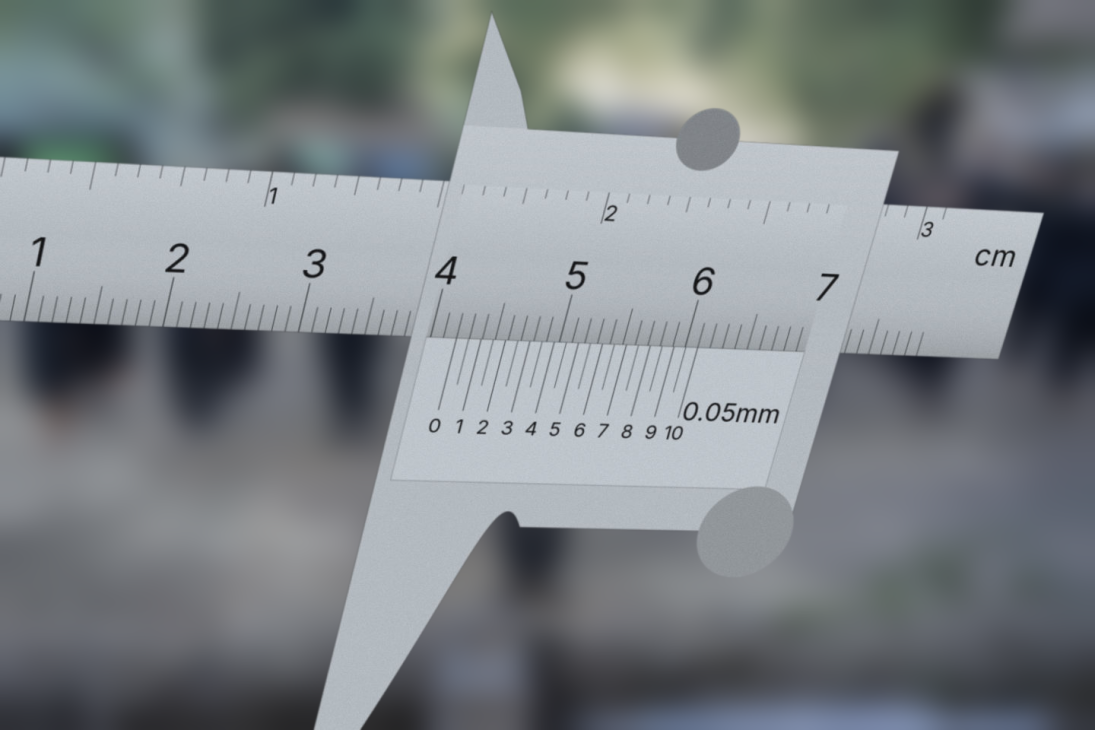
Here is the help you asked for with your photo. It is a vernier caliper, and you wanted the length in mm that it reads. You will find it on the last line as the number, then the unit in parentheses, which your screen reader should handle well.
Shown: 42.0 (mm)
